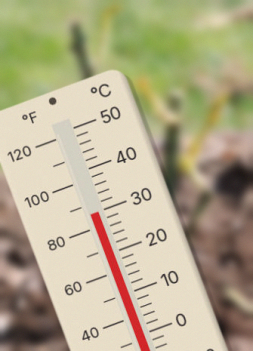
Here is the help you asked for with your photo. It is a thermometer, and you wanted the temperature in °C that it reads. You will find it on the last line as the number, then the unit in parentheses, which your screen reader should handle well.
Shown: 30 (°C)
